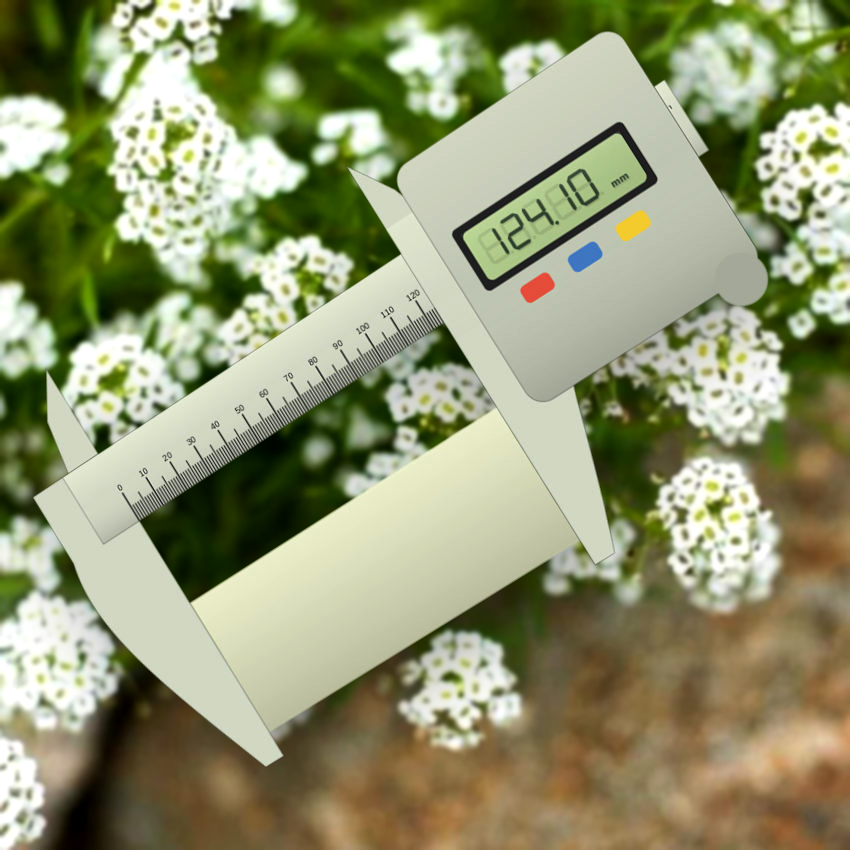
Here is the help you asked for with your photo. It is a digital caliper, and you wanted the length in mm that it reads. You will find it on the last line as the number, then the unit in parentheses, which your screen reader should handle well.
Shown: 124.10 (mm)
